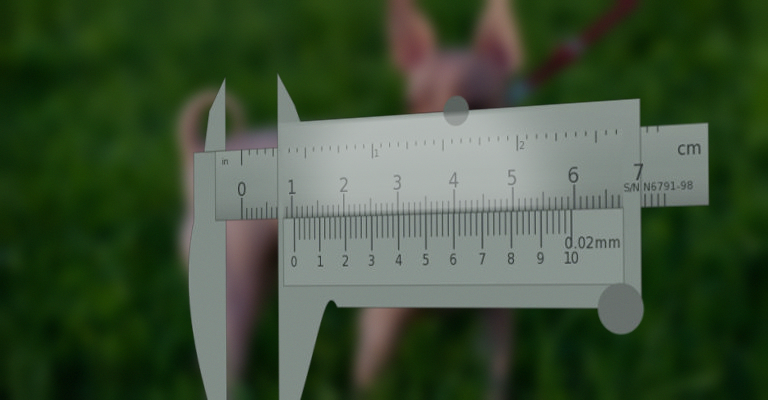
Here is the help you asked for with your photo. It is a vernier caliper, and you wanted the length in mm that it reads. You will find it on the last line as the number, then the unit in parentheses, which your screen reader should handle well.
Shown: 10.5 (mm)
